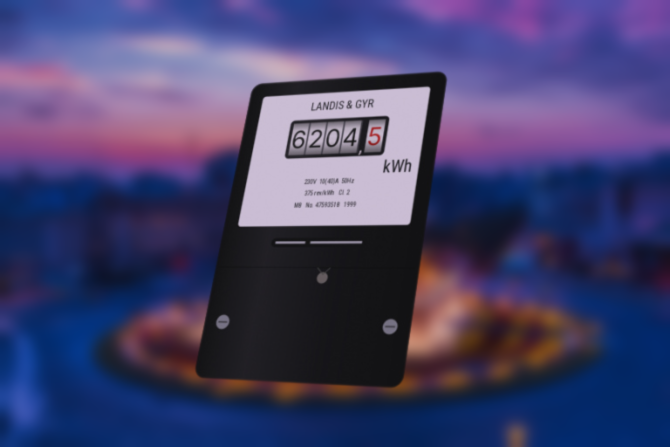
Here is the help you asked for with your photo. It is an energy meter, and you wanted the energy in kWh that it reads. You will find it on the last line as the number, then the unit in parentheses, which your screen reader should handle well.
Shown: 6204.5 (kWh)
